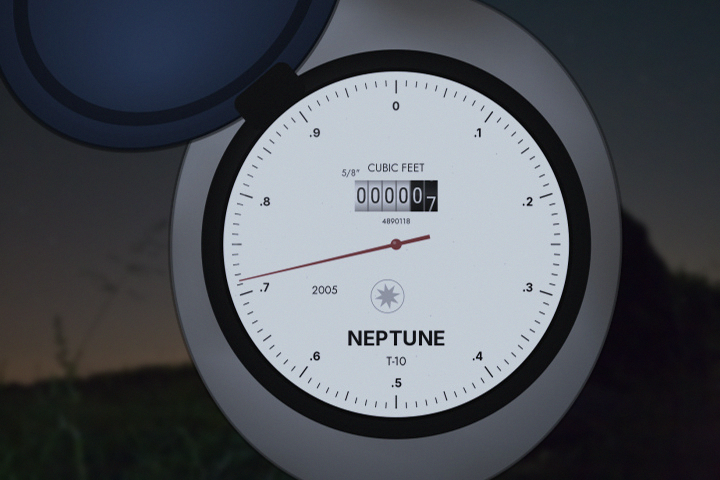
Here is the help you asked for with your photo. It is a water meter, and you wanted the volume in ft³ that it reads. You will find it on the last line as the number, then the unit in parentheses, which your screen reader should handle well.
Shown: 6.71 (ft³)
